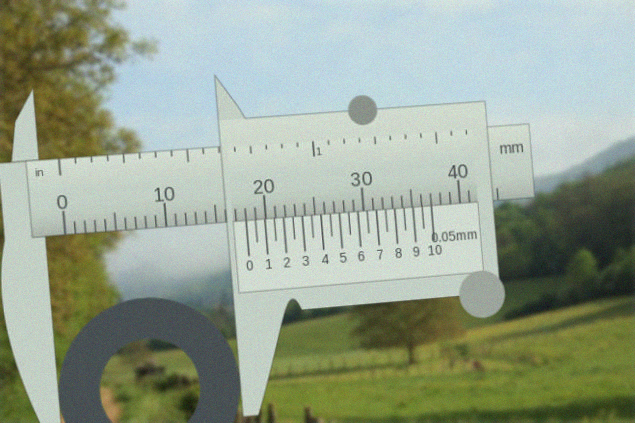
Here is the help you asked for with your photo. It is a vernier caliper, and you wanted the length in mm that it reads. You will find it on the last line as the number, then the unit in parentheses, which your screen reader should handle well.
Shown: 18.0 (mm)
